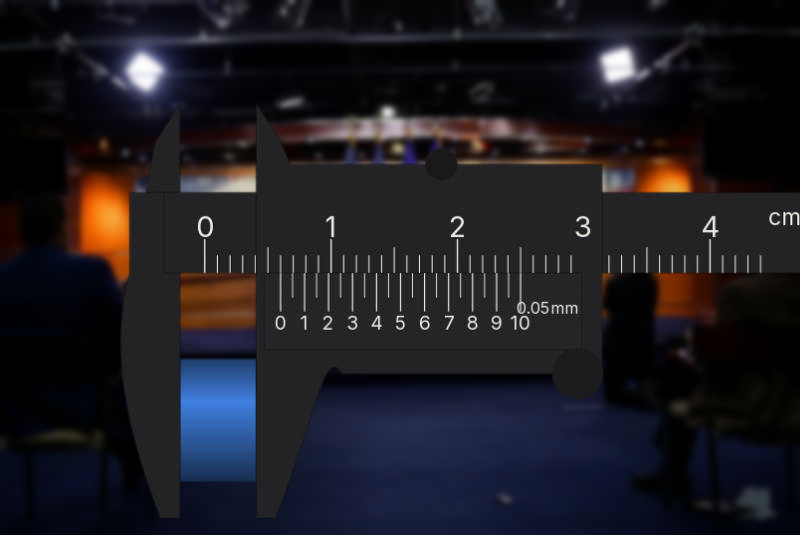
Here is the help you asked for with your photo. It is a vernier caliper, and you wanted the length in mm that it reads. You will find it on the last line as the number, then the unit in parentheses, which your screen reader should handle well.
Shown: 6.0 (mm)
